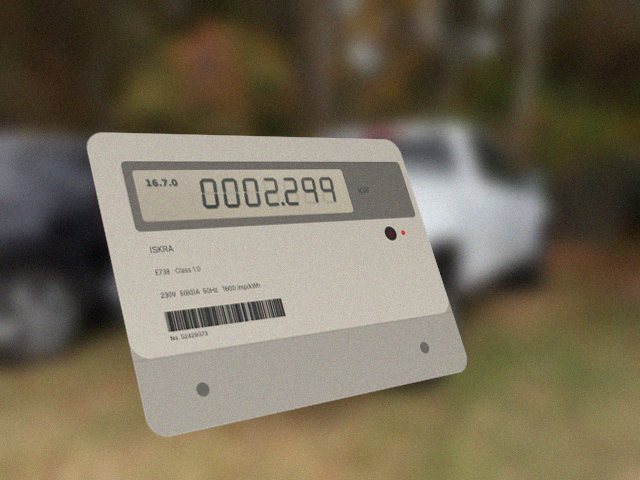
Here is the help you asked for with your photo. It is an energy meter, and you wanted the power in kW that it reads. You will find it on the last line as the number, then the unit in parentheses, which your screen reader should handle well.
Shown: 2.299 (kW)
